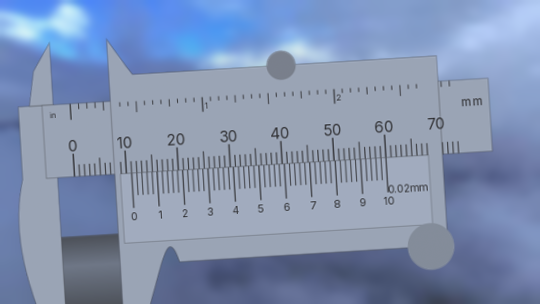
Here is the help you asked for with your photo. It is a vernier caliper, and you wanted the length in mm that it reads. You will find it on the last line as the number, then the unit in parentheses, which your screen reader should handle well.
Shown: 11.0 (mm)
